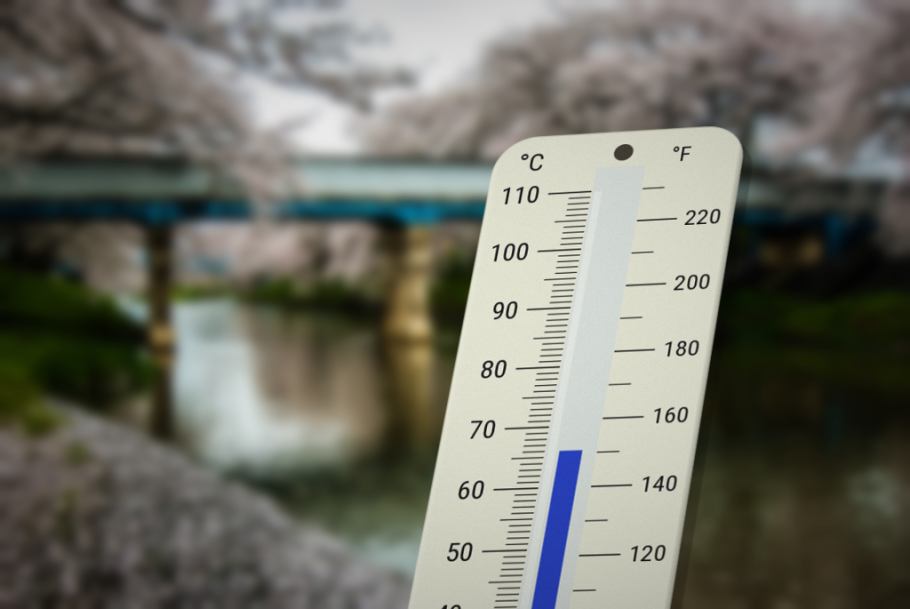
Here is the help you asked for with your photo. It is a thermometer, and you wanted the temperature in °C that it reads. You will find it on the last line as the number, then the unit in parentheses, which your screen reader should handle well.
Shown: 66 (°C)
